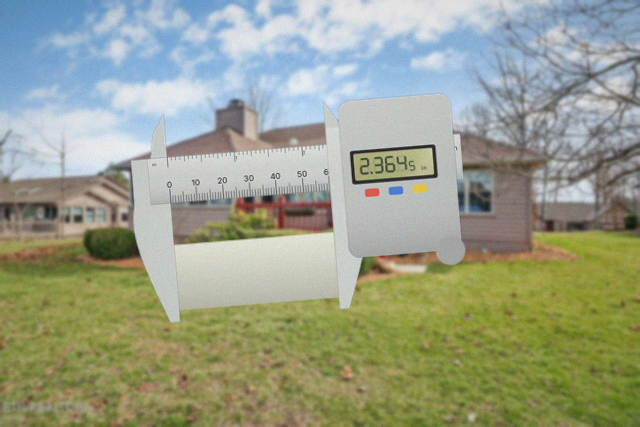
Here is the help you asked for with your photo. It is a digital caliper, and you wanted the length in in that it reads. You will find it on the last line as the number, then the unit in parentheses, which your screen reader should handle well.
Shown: 2.3645 (in)
